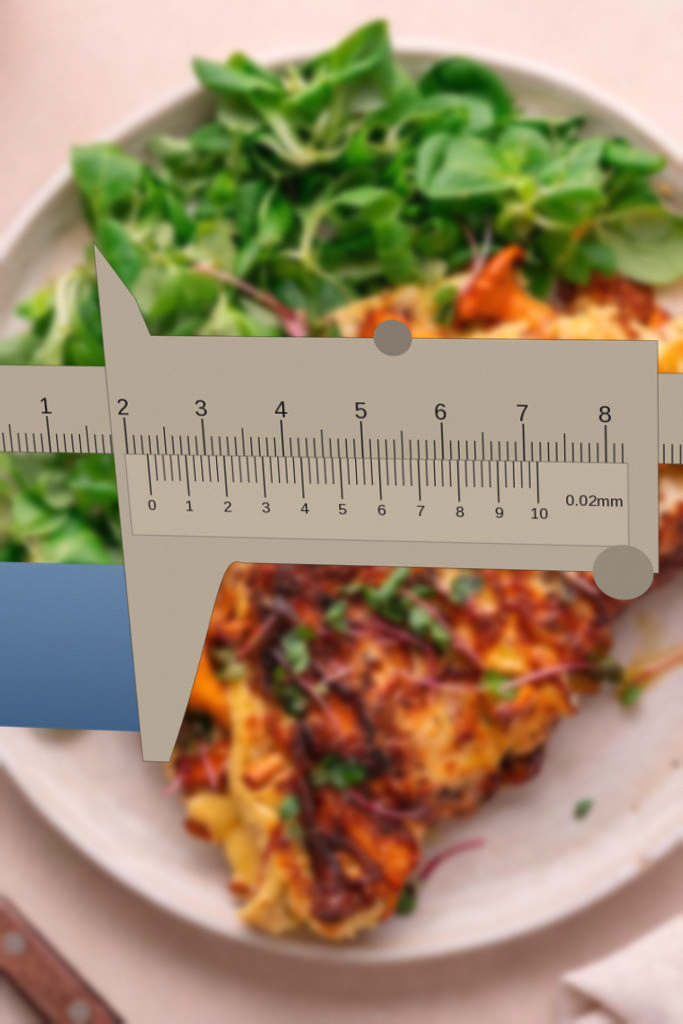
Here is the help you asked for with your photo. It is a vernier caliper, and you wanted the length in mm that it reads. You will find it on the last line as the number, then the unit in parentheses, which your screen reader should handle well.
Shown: 22.6 (mm)
